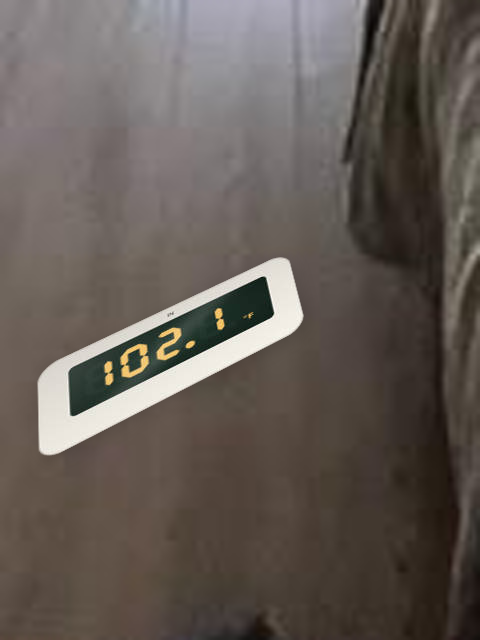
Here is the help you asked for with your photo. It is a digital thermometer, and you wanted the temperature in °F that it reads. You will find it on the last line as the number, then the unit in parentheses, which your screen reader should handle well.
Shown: 102.1 (°F)
